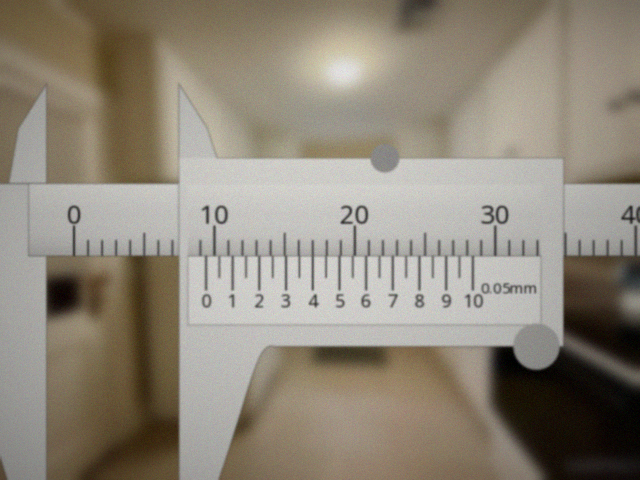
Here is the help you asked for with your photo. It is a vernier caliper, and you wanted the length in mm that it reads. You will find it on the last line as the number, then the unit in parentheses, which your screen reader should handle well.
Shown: 9.4 (mm)
